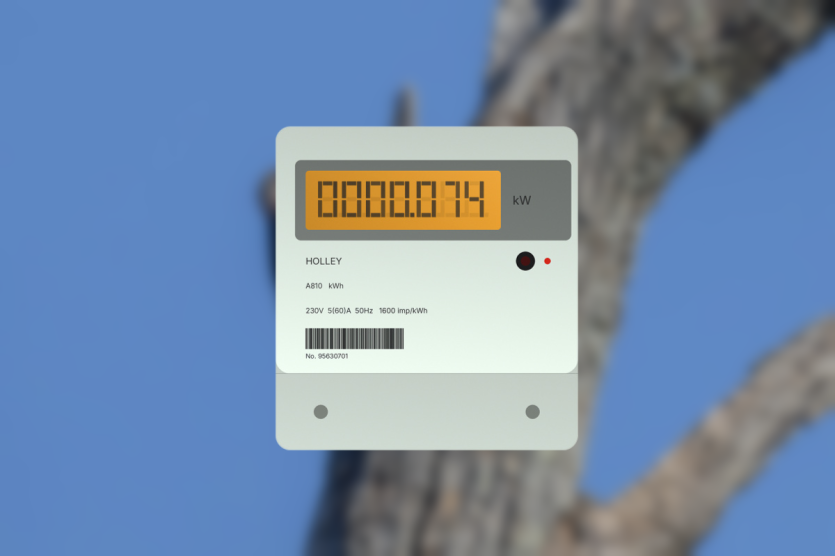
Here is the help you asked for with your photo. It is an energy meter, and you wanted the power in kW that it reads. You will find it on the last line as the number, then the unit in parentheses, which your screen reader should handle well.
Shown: 0.074 (kW)
